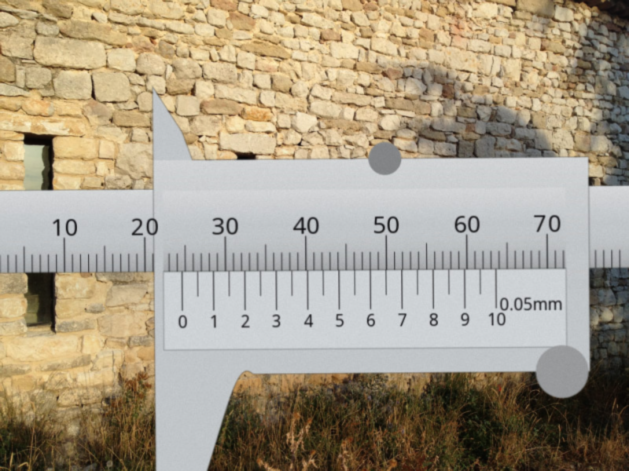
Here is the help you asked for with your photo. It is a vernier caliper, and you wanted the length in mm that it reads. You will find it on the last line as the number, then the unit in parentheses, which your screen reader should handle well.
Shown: 24.6 (mm)
